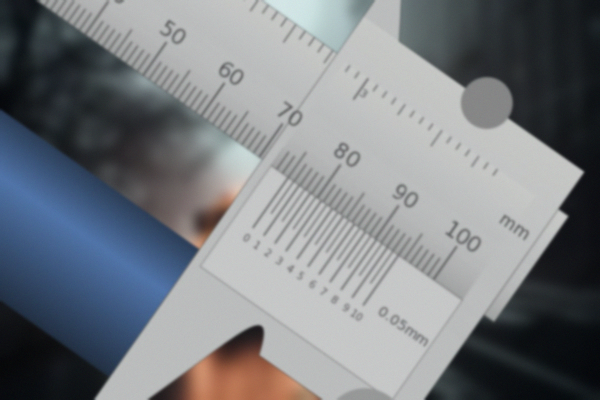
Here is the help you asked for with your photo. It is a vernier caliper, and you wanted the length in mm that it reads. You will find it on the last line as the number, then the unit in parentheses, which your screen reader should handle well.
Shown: 75.0 (mm)
